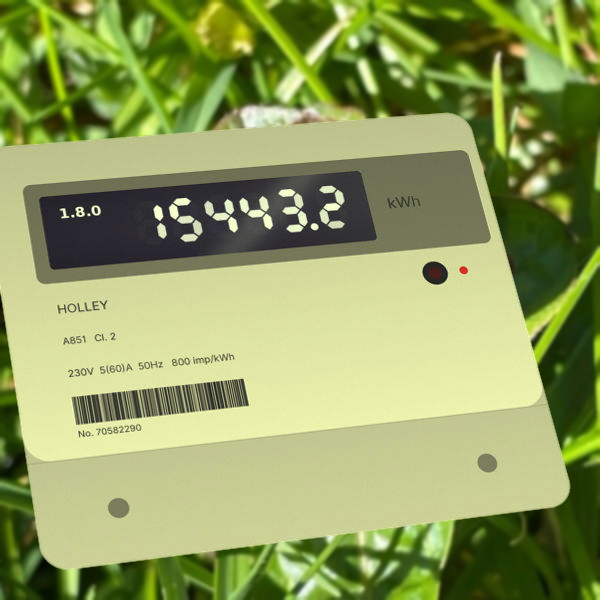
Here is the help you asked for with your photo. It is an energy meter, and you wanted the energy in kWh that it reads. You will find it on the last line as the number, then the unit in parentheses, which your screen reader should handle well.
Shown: 15443.2 (kWh)
